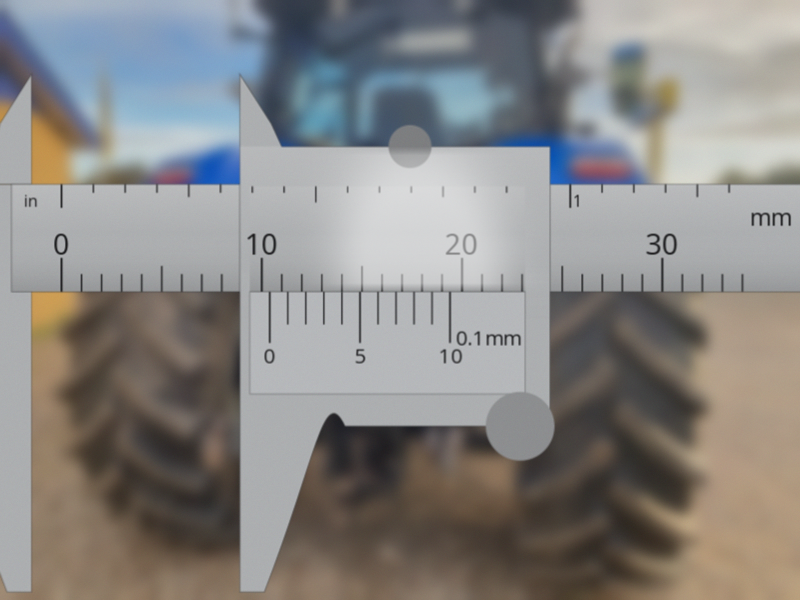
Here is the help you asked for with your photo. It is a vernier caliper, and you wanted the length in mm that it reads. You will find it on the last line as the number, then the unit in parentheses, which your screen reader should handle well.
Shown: 10.4 (mm)
